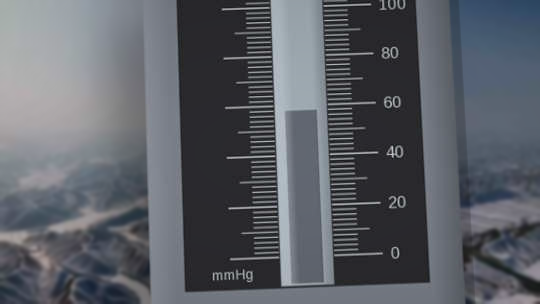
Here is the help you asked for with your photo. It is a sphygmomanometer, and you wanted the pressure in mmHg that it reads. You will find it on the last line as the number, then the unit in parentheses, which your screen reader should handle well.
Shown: 58 (mmHg)
